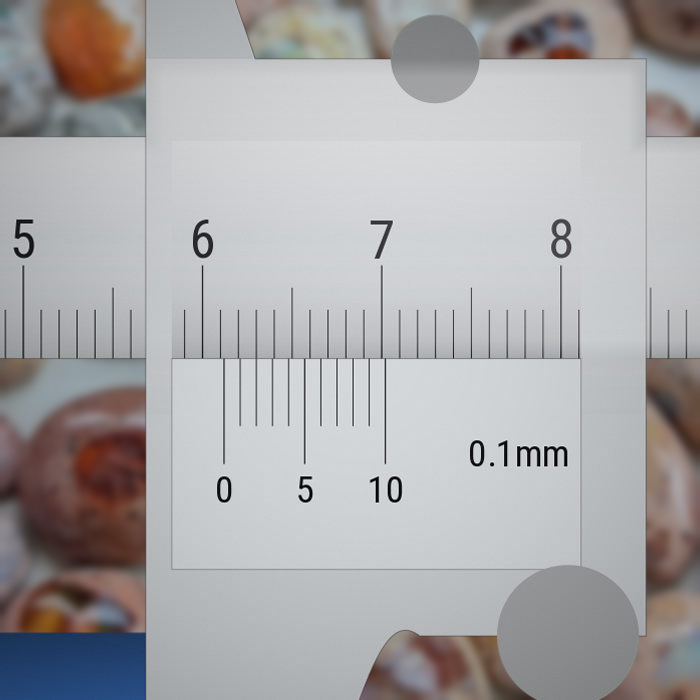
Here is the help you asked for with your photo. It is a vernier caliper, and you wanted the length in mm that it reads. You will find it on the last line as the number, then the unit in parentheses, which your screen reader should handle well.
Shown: 61.2 (mm)
